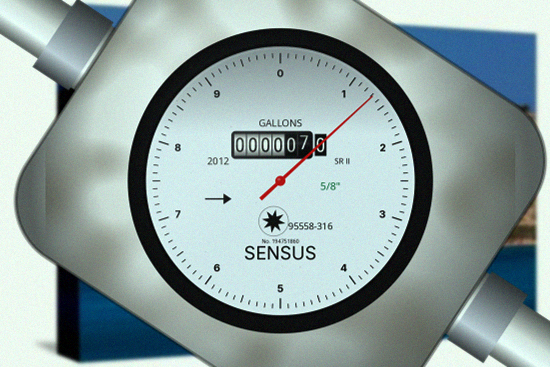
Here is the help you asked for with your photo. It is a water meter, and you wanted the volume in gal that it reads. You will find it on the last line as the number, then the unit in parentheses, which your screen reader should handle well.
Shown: 71.3 (gal)
